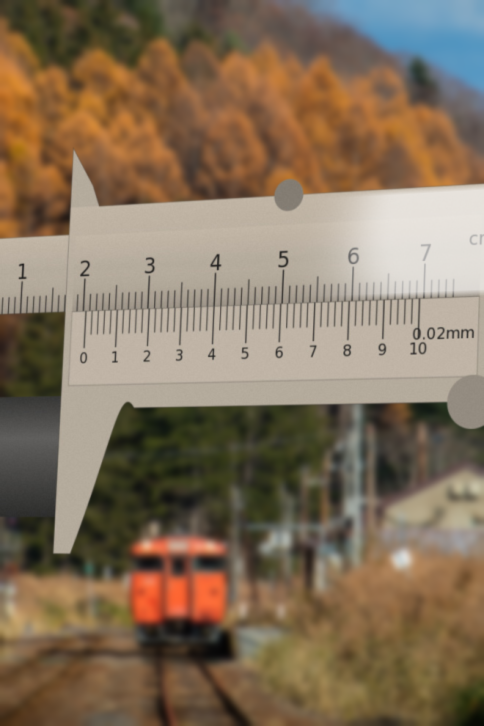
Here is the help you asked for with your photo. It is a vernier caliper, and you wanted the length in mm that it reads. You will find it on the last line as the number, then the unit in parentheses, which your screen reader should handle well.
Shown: 20.4 (mm)
